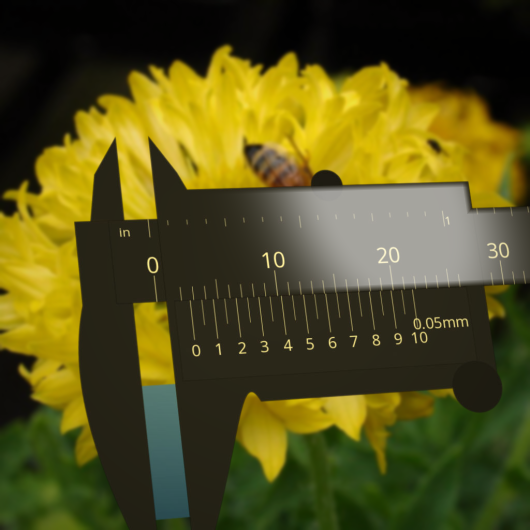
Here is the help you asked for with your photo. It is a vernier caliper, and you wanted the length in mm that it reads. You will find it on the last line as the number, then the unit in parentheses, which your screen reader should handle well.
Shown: 2.7 (mm)
